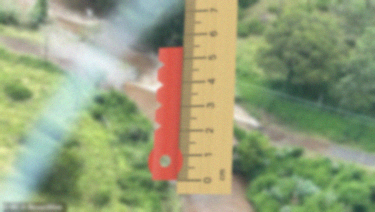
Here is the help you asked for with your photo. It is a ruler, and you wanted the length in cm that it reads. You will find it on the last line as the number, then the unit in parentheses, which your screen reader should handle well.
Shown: 5.5 (cm)
